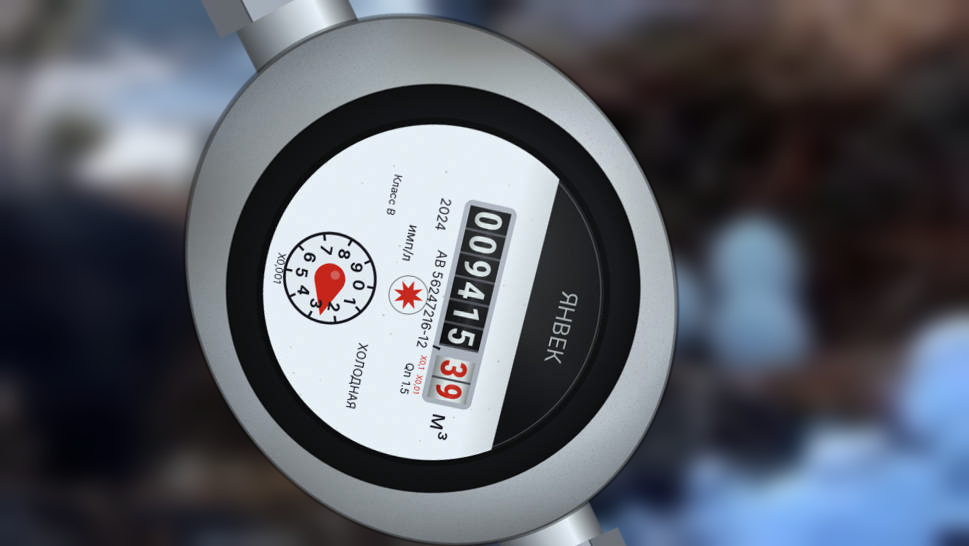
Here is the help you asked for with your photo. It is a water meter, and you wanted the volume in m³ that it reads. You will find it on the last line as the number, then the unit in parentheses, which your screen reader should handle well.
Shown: 9415.392 (m³)
